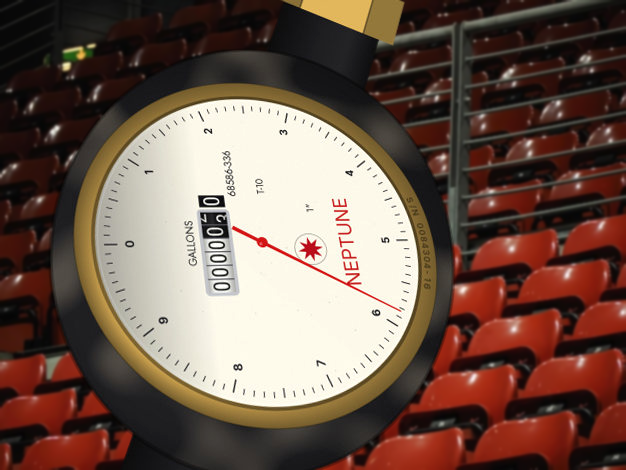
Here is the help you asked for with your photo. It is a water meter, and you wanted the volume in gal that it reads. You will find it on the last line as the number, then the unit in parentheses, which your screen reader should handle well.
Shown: 25.8 (gal)
